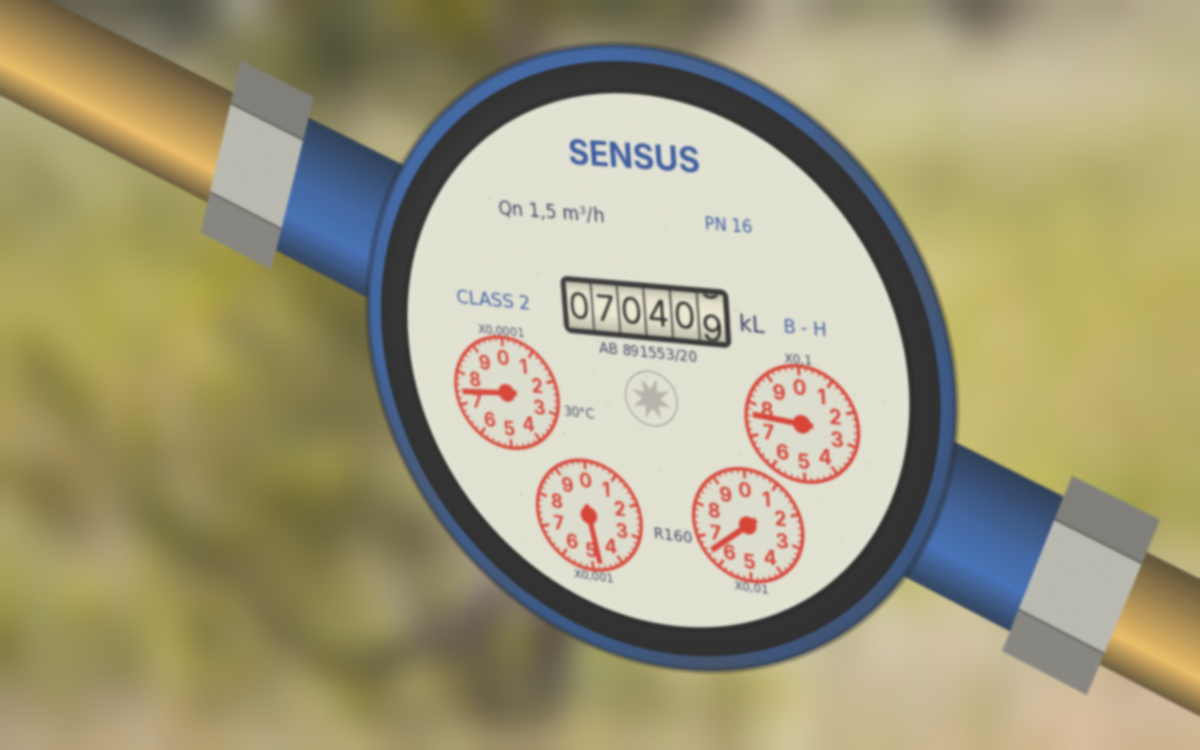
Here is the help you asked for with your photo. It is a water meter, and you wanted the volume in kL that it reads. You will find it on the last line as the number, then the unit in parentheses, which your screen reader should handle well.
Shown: 70408.7647 (kL)
